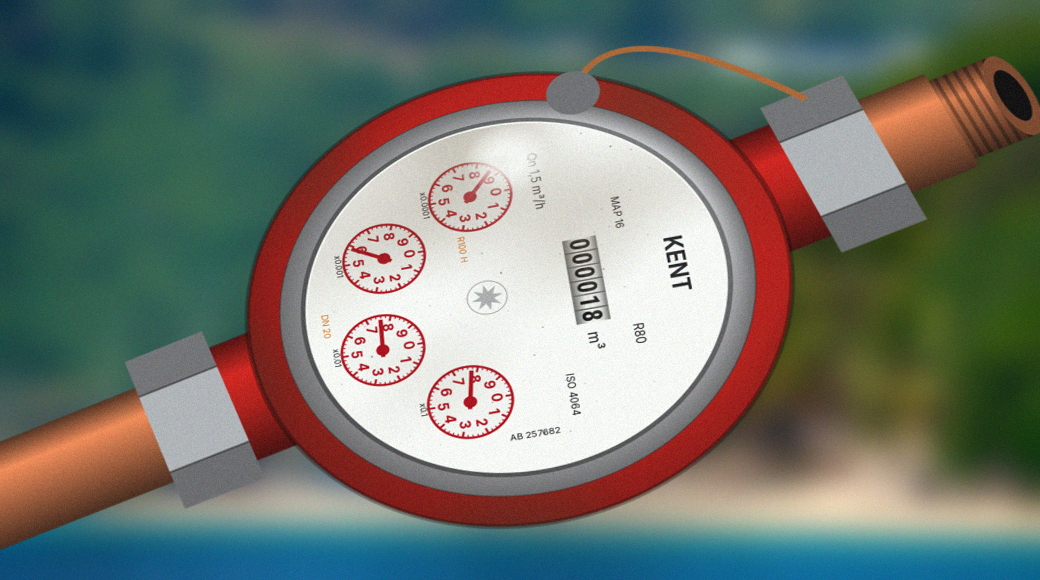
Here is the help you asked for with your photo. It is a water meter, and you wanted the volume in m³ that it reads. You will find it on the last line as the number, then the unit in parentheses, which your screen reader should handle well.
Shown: 18.7758 (m³)
